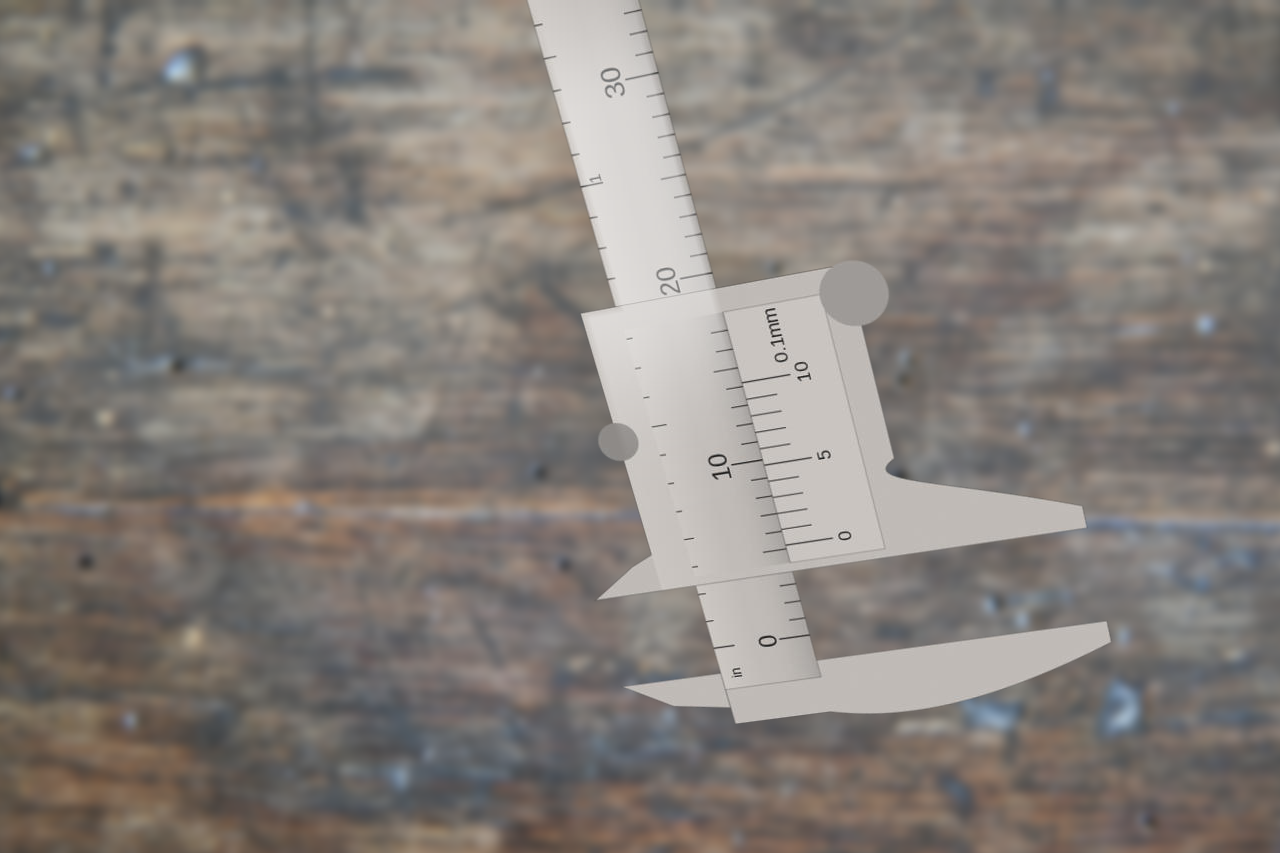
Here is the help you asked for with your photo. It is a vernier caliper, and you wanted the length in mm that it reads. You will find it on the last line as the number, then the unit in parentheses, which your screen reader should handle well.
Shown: 5.2 (mm)
